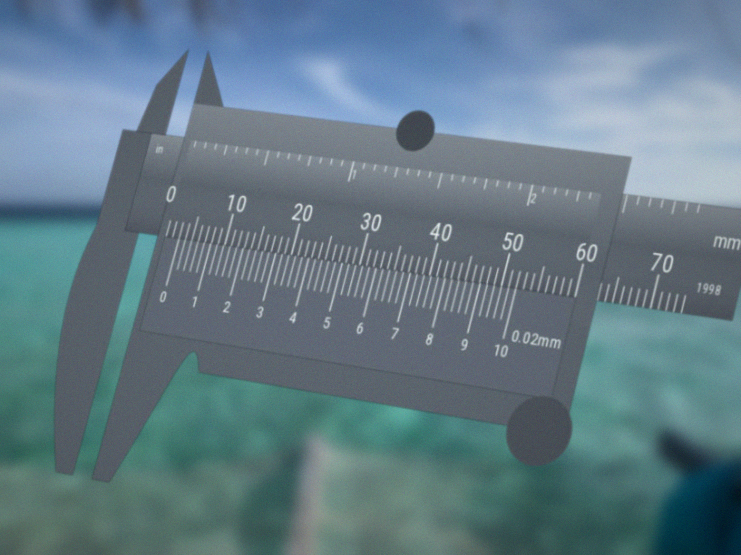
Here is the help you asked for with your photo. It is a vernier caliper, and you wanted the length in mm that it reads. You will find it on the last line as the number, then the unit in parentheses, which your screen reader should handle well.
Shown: 3.0 (mm)
